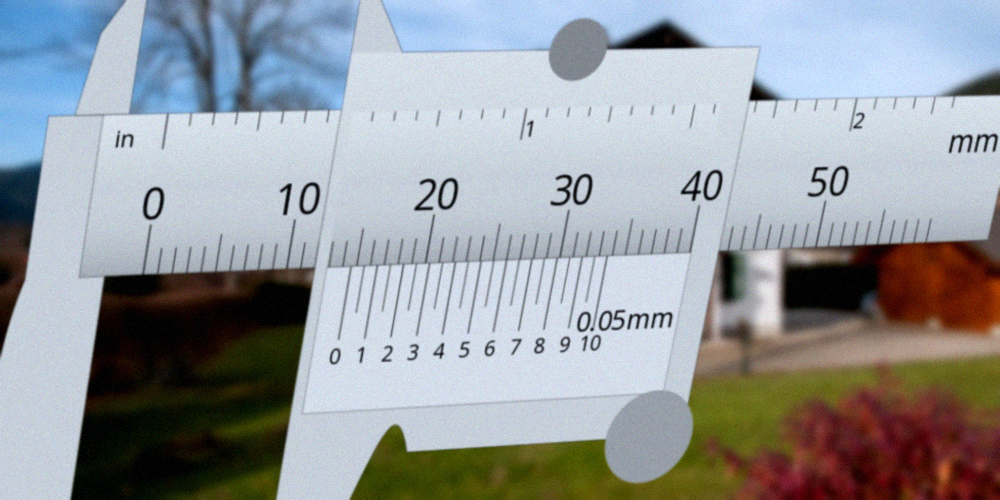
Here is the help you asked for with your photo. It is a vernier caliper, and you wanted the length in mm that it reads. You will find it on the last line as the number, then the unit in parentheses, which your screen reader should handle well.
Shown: 14.6 (mm)
